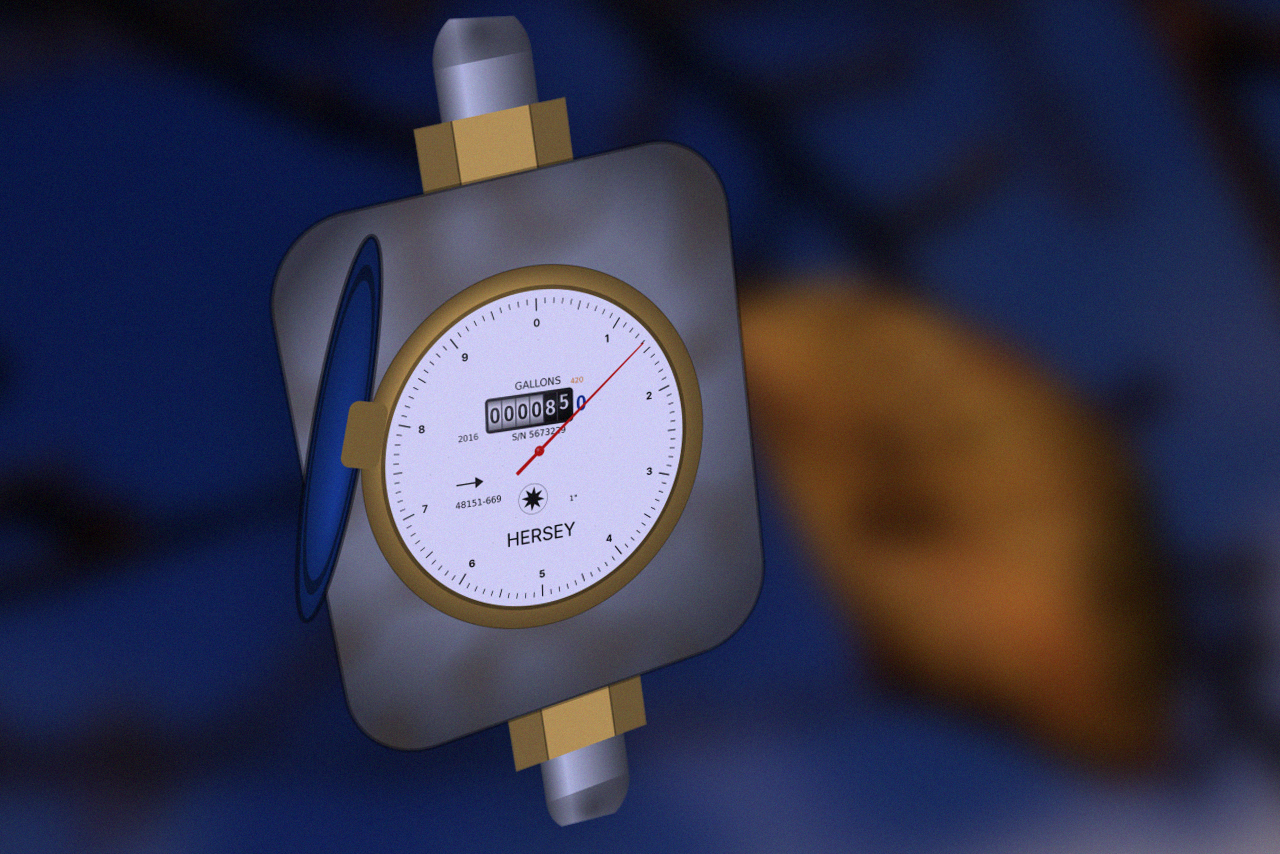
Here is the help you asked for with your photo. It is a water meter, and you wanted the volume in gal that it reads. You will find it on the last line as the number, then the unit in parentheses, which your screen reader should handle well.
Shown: 851.4 (gal)
